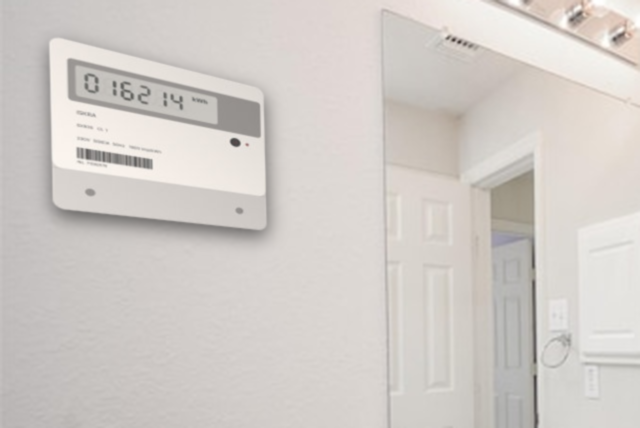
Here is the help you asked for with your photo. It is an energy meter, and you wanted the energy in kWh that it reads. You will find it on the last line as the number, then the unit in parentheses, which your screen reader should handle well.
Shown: 16214 (kWh)
